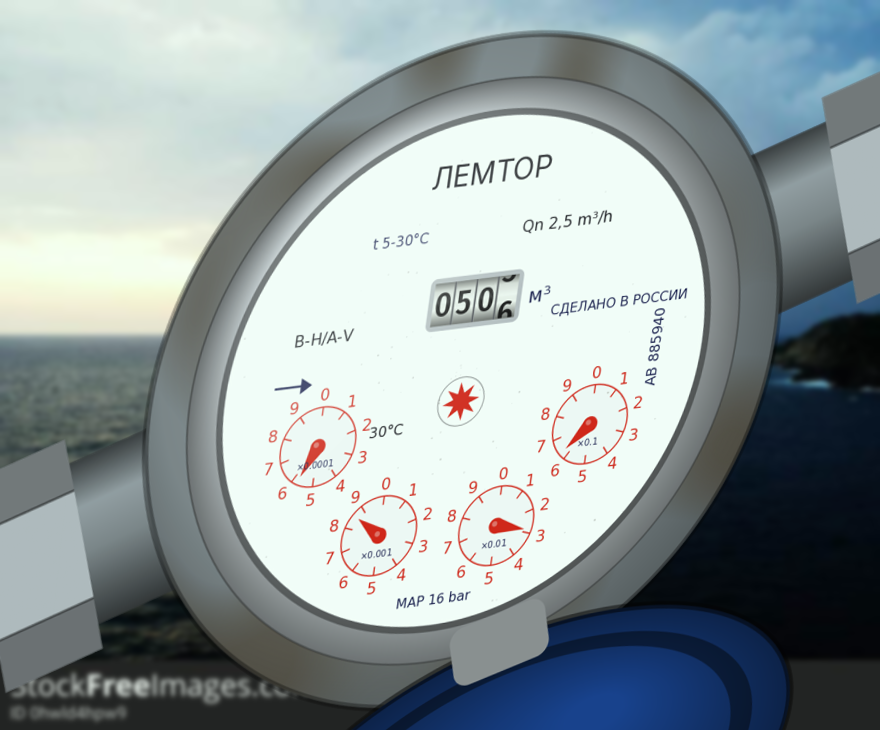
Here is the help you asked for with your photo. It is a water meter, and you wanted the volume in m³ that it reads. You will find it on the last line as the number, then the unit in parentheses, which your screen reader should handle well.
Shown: 505.6285 (m³)
